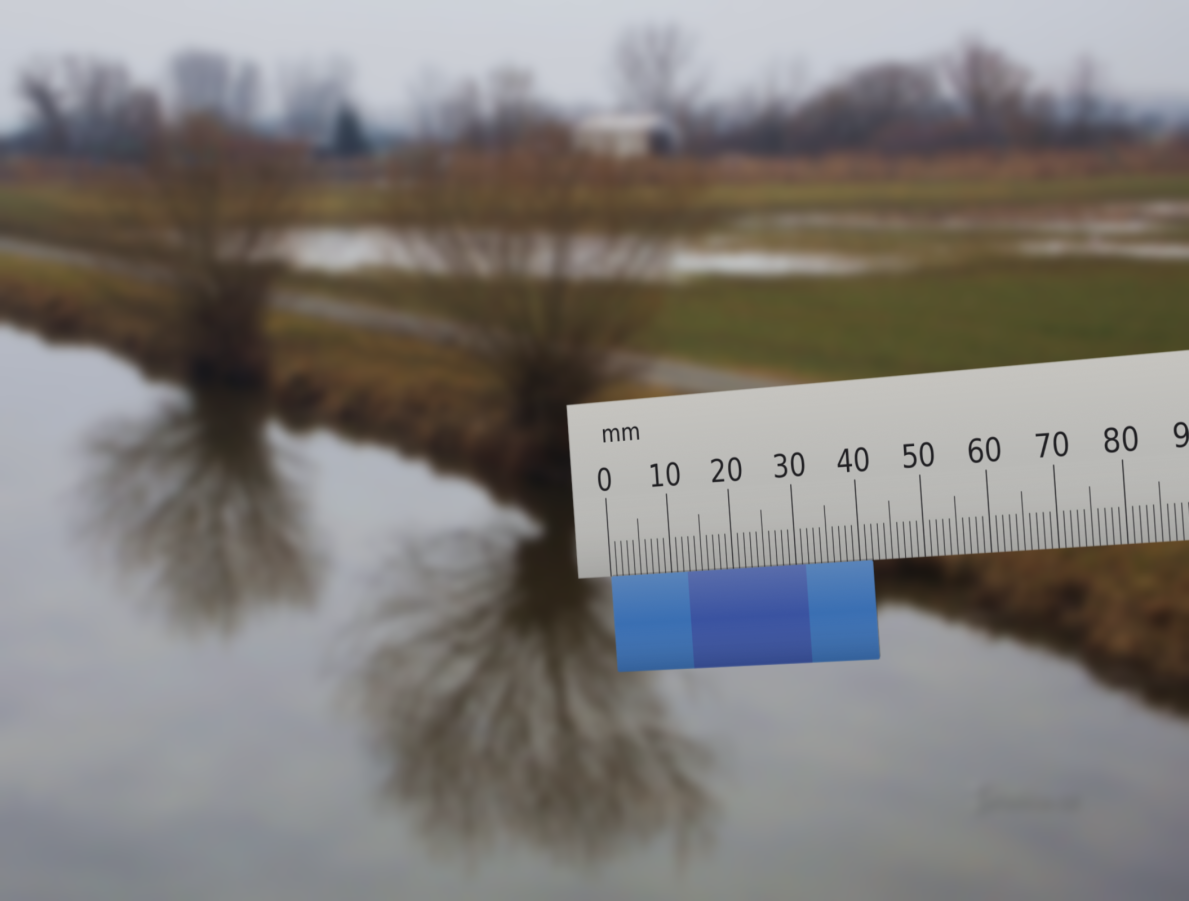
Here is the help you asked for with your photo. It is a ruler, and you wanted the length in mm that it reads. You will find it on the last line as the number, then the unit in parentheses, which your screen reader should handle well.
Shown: 42 (mm)
